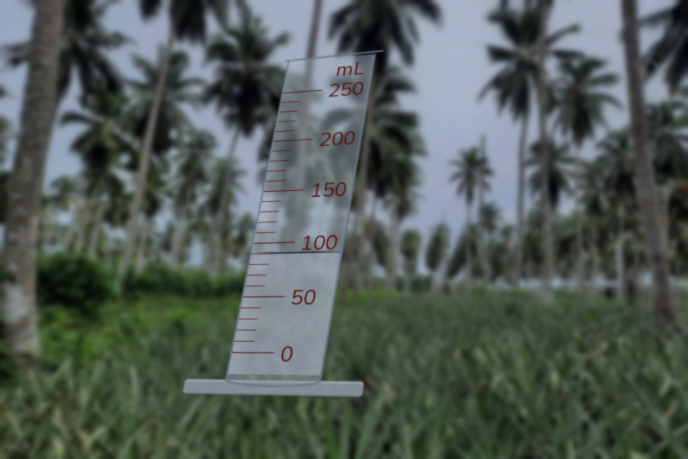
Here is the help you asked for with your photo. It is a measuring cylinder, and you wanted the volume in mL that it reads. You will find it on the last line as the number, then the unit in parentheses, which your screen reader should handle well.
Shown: 90 (mL)
